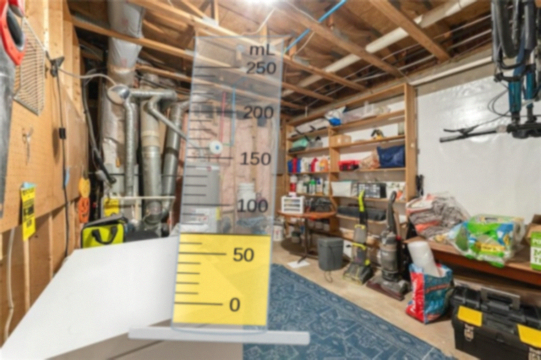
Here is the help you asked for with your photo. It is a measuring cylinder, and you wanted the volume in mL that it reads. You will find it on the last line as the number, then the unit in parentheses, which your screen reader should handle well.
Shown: 70 (mL)
